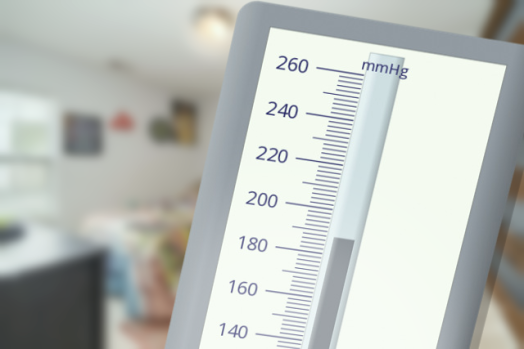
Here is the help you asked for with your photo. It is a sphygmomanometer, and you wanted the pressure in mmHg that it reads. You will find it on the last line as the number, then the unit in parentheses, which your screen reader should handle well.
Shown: 188 (mmHg)
